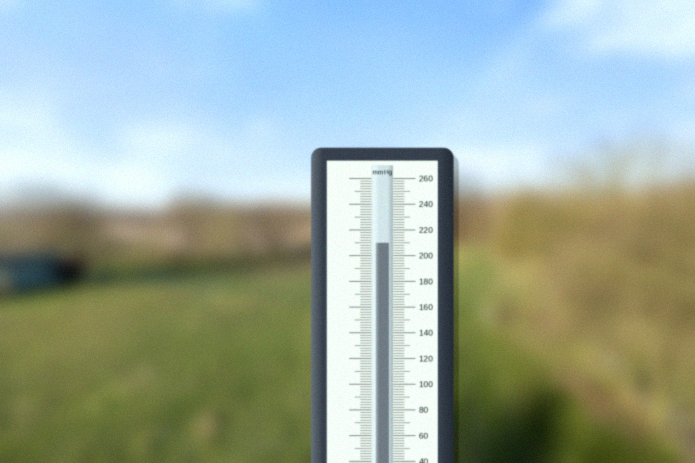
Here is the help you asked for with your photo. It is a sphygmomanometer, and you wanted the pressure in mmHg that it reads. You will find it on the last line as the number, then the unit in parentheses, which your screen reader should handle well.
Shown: 210 (mmHg)
